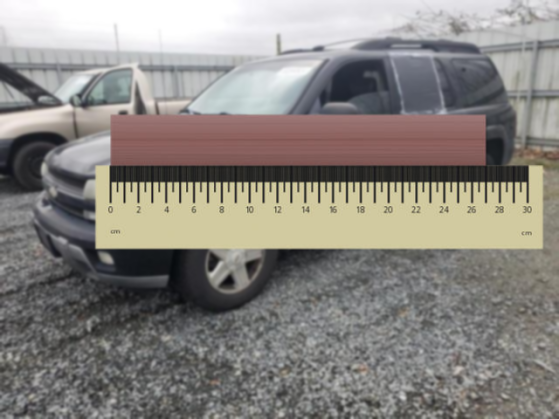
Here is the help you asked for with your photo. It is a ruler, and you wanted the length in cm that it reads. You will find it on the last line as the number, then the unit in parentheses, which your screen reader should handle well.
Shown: 27 (cm)
